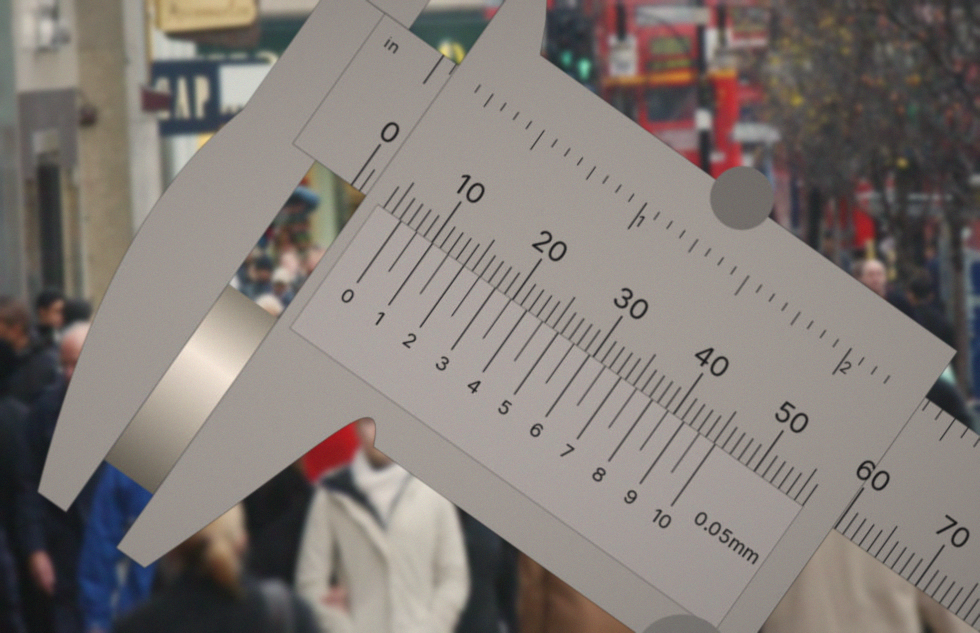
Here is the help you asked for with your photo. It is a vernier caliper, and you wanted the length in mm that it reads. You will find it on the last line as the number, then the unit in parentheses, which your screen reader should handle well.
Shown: 6.2 (mm)
